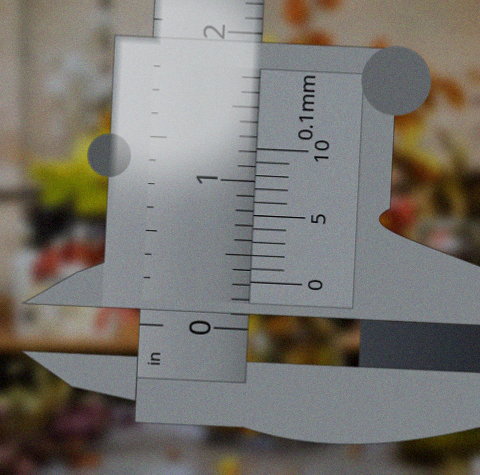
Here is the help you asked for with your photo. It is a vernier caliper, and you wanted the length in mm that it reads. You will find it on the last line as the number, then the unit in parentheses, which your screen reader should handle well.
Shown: 3.2 (mm)
